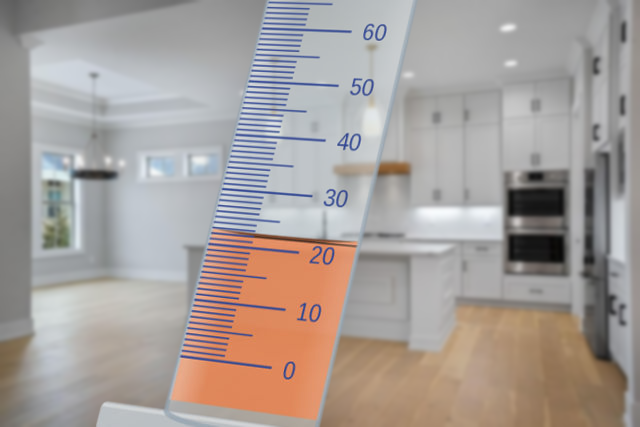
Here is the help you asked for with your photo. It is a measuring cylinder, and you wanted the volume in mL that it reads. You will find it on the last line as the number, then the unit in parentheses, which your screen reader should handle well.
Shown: 22 (mL)
